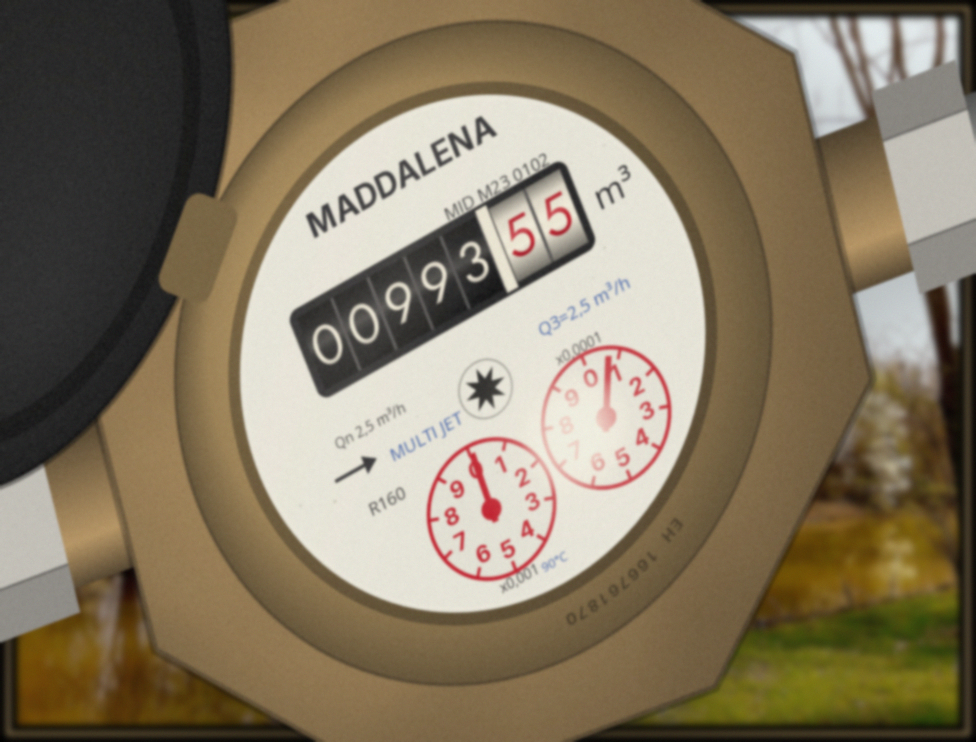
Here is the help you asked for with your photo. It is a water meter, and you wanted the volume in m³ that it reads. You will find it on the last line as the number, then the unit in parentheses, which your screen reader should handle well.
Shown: 993.5500 (m³)
